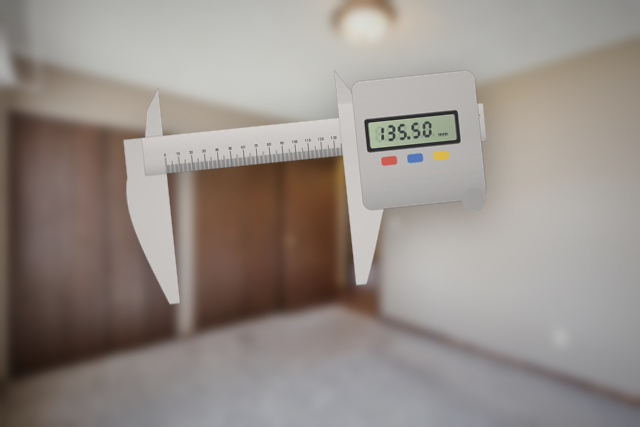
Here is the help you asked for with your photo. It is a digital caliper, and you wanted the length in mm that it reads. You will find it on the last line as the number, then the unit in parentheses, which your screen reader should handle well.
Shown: 135.50 (mm)
